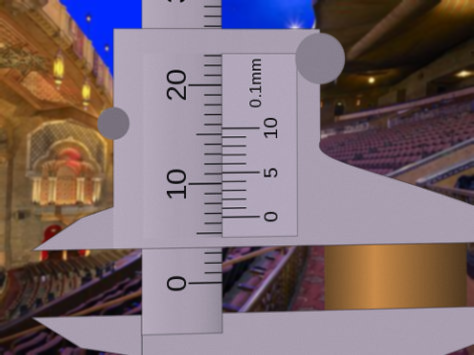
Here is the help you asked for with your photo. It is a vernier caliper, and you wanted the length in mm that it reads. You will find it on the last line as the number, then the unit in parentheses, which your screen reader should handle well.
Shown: 6.6 (mm)
